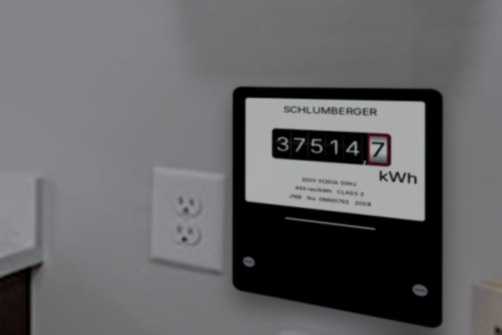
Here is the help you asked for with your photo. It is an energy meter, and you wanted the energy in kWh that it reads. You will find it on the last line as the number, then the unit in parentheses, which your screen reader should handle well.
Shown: 37514.7 (kWh)
